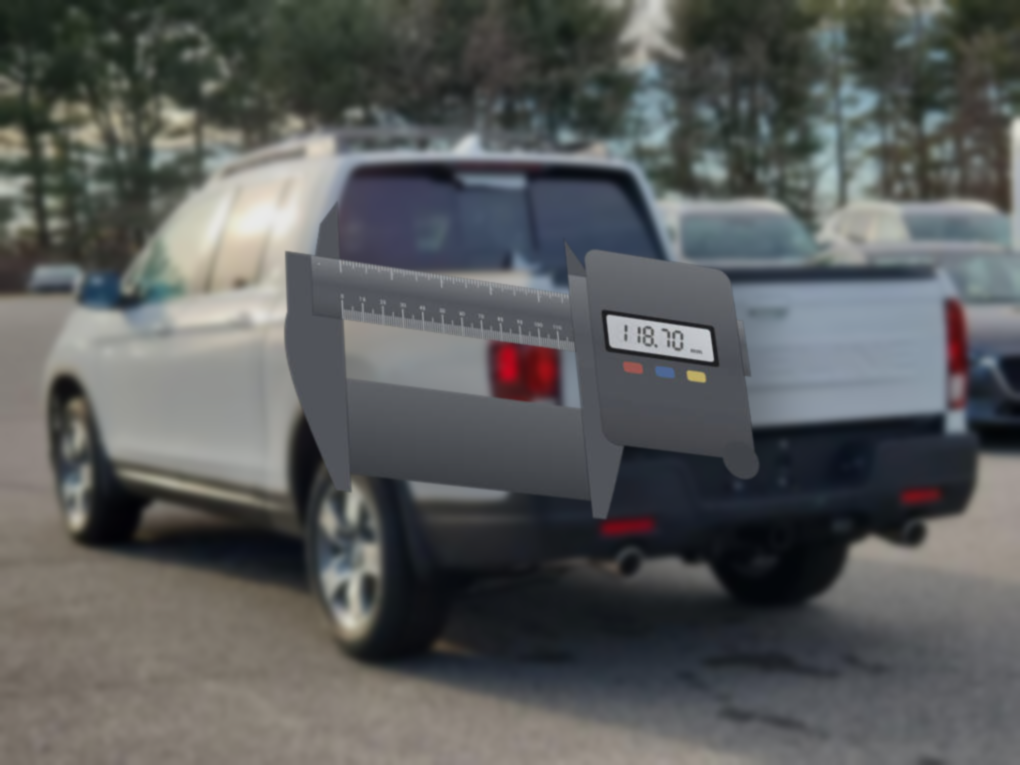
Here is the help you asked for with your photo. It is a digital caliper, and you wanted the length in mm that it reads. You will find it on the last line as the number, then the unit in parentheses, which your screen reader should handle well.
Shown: 118.70 (mm)
